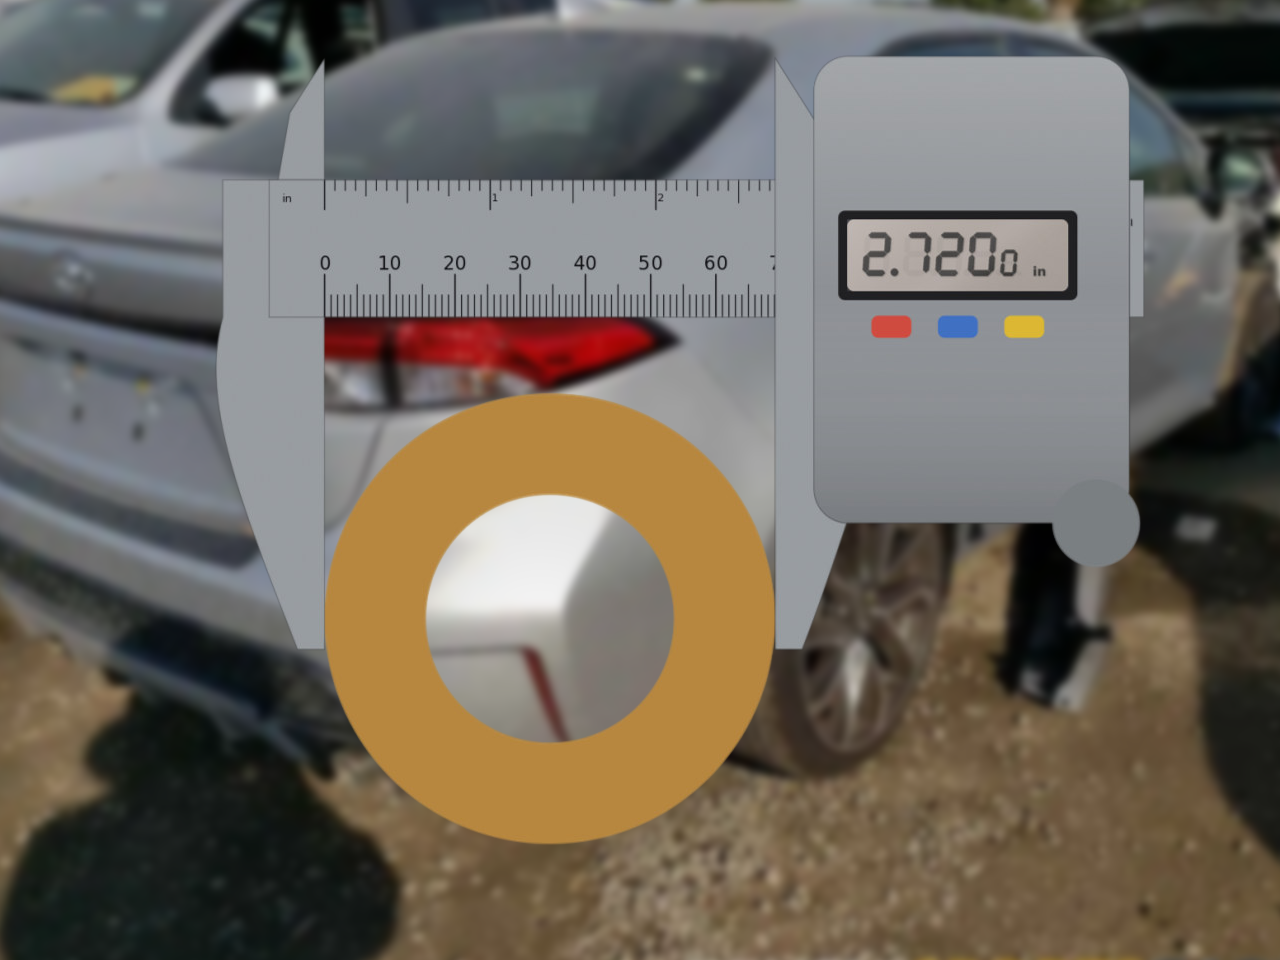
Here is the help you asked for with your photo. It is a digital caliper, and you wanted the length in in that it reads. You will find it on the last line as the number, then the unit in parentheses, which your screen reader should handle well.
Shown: 2.7200 (in)
